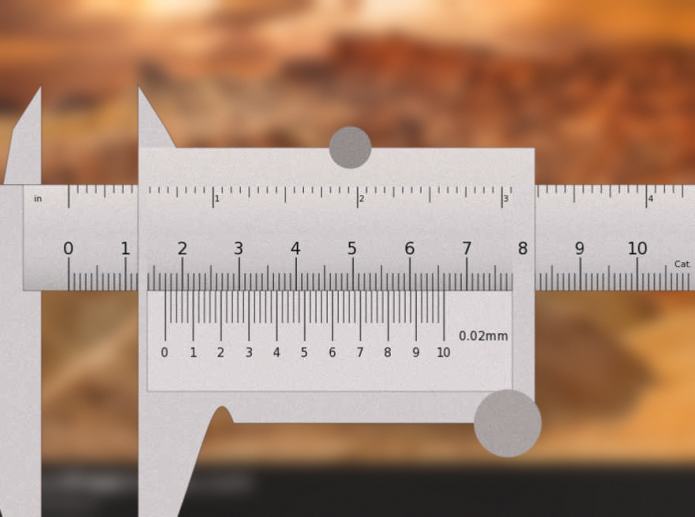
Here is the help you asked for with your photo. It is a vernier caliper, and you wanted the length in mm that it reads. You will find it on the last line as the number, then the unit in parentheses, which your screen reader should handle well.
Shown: 17.0 (mm)
